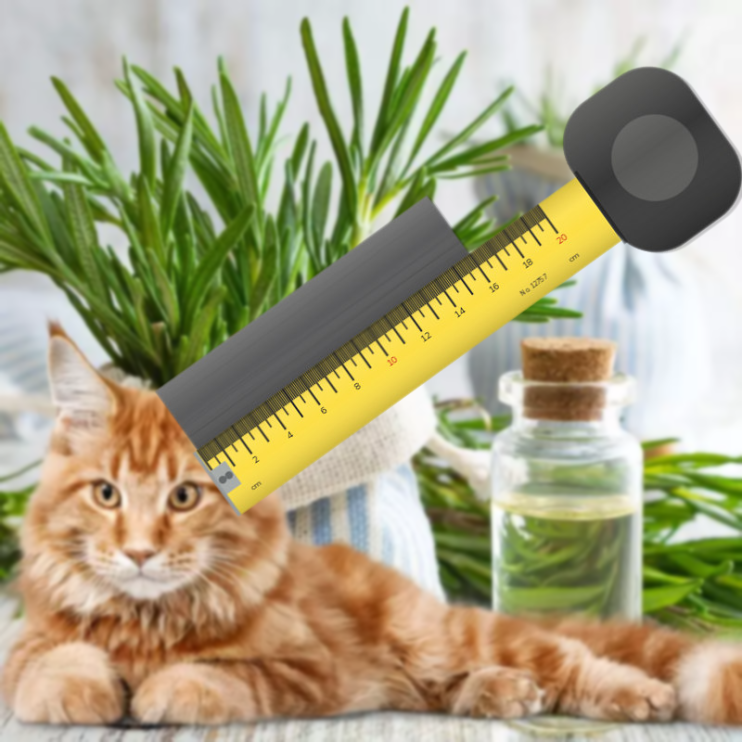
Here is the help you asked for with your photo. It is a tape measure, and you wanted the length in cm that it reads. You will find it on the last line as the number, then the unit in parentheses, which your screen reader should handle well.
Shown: 16 (cm)
